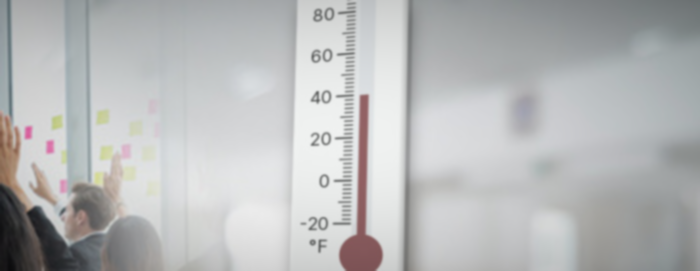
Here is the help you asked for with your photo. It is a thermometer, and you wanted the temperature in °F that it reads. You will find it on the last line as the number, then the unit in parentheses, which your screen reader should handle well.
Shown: 40 (°F)
